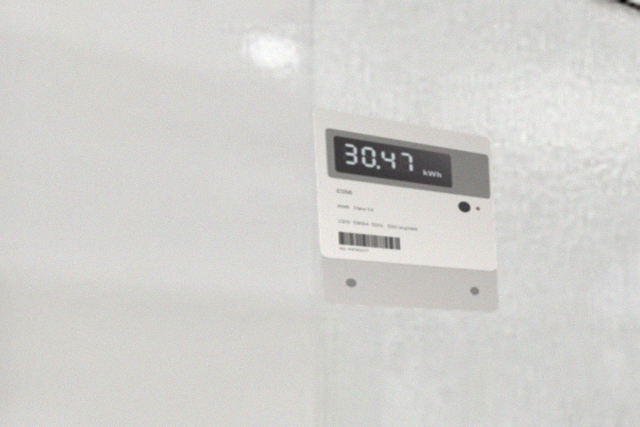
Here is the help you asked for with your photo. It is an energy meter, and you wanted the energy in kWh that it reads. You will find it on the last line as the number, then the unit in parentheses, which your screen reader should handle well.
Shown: 30.47 (kWh)
